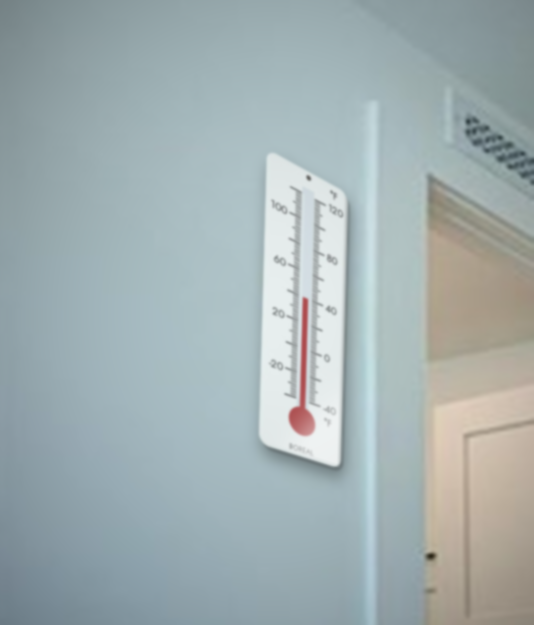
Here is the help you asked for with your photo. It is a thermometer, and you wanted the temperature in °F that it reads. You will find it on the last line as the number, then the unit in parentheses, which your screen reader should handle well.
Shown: 40 (°F)
